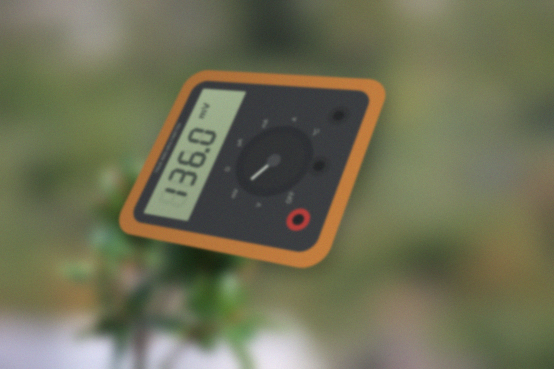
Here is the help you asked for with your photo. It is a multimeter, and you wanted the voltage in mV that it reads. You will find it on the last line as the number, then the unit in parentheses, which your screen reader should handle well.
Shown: 136.0 (mV)
